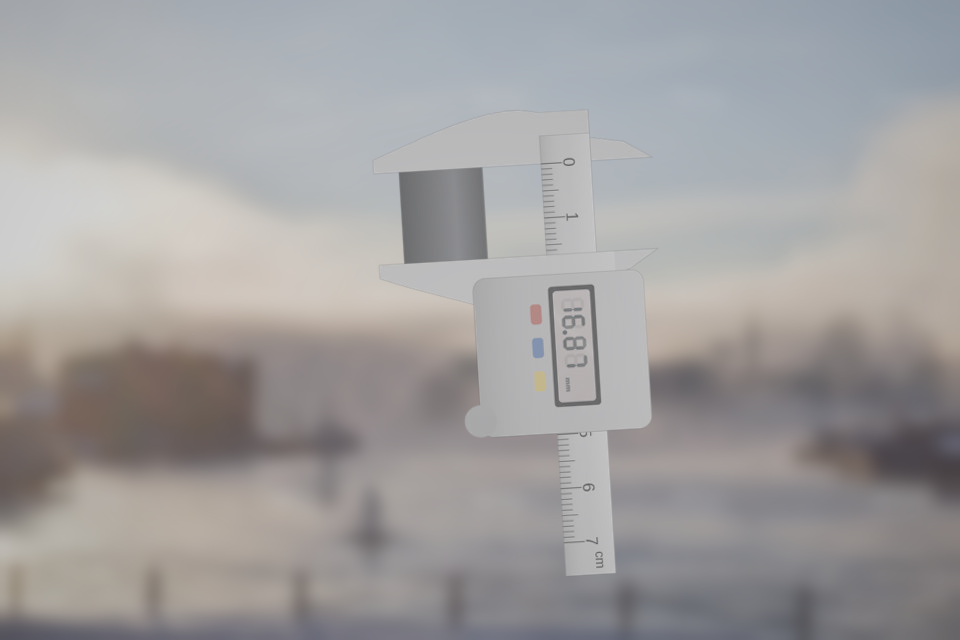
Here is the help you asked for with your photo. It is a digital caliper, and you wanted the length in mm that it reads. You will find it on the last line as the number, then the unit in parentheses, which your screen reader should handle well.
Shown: 16.87 (mm)
